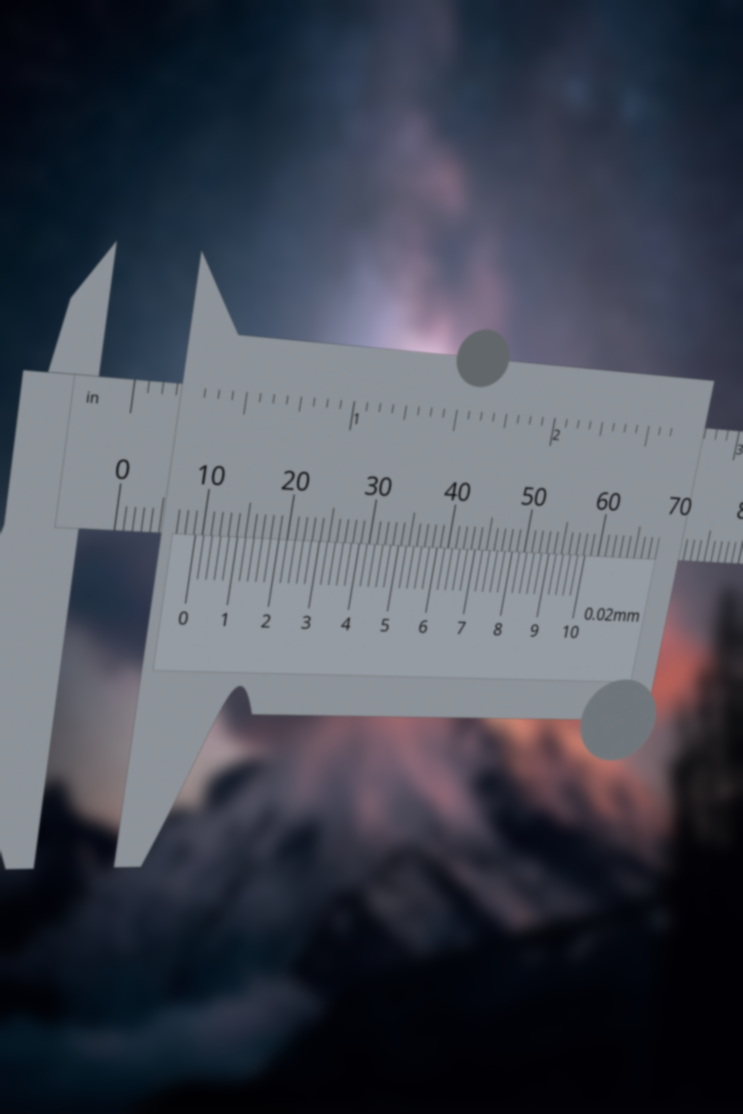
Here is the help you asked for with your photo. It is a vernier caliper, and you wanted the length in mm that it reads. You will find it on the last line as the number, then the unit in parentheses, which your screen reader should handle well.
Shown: 9.2 (mm)
